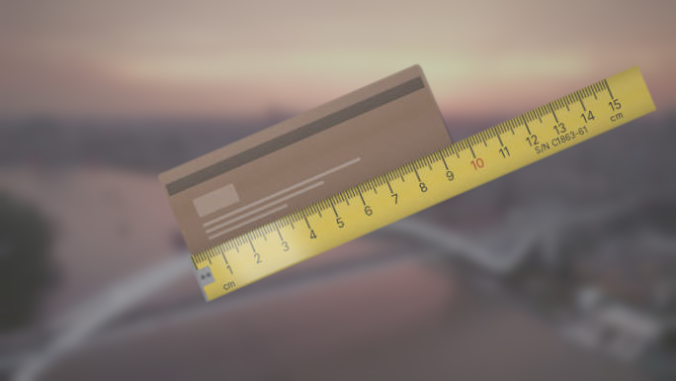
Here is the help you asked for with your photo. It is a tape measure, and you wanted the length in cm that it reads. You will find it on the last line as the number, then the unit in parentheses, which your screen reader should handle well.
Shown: 9.5 (cm)
